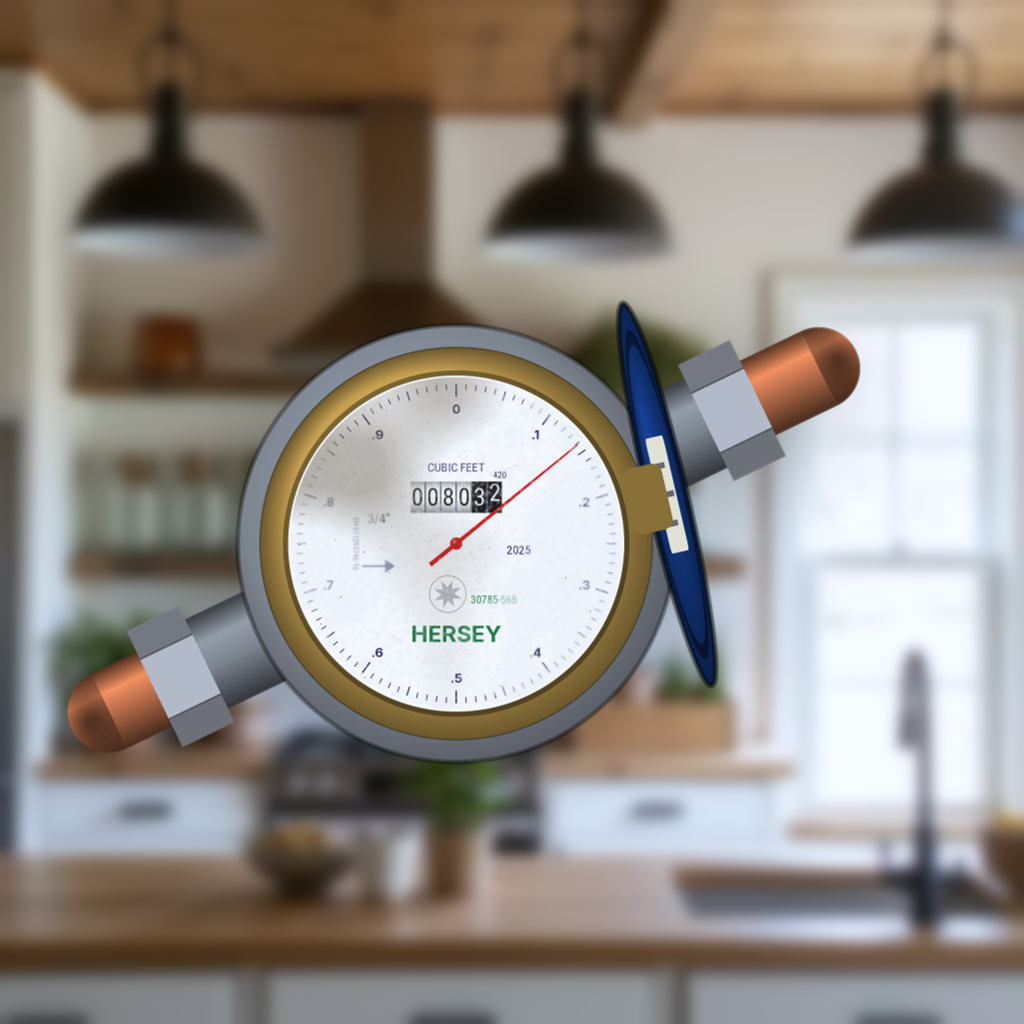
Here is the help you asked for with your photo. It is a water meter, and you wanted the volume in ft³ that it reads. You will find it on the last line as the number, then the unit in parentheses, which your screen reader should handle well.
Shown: 8032.14 (ft³)
